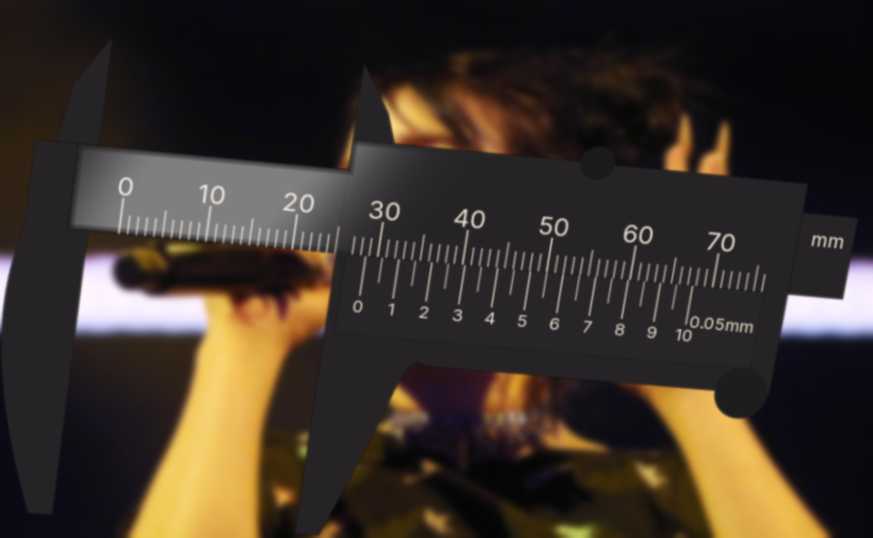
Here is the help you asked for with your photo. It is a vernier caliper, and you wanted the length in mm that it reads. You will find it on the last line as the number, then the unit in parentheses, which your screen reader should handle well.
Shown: 28.6 (mm)
